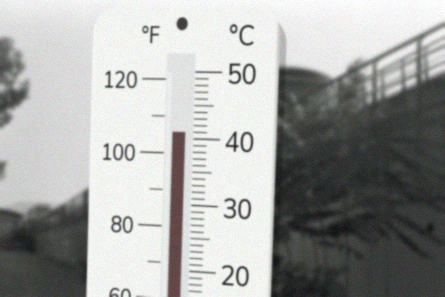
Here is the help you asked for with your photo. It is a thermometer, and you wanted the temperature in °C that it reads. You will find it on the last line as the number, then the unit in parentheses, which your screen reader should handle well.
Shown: 41 (°C)
